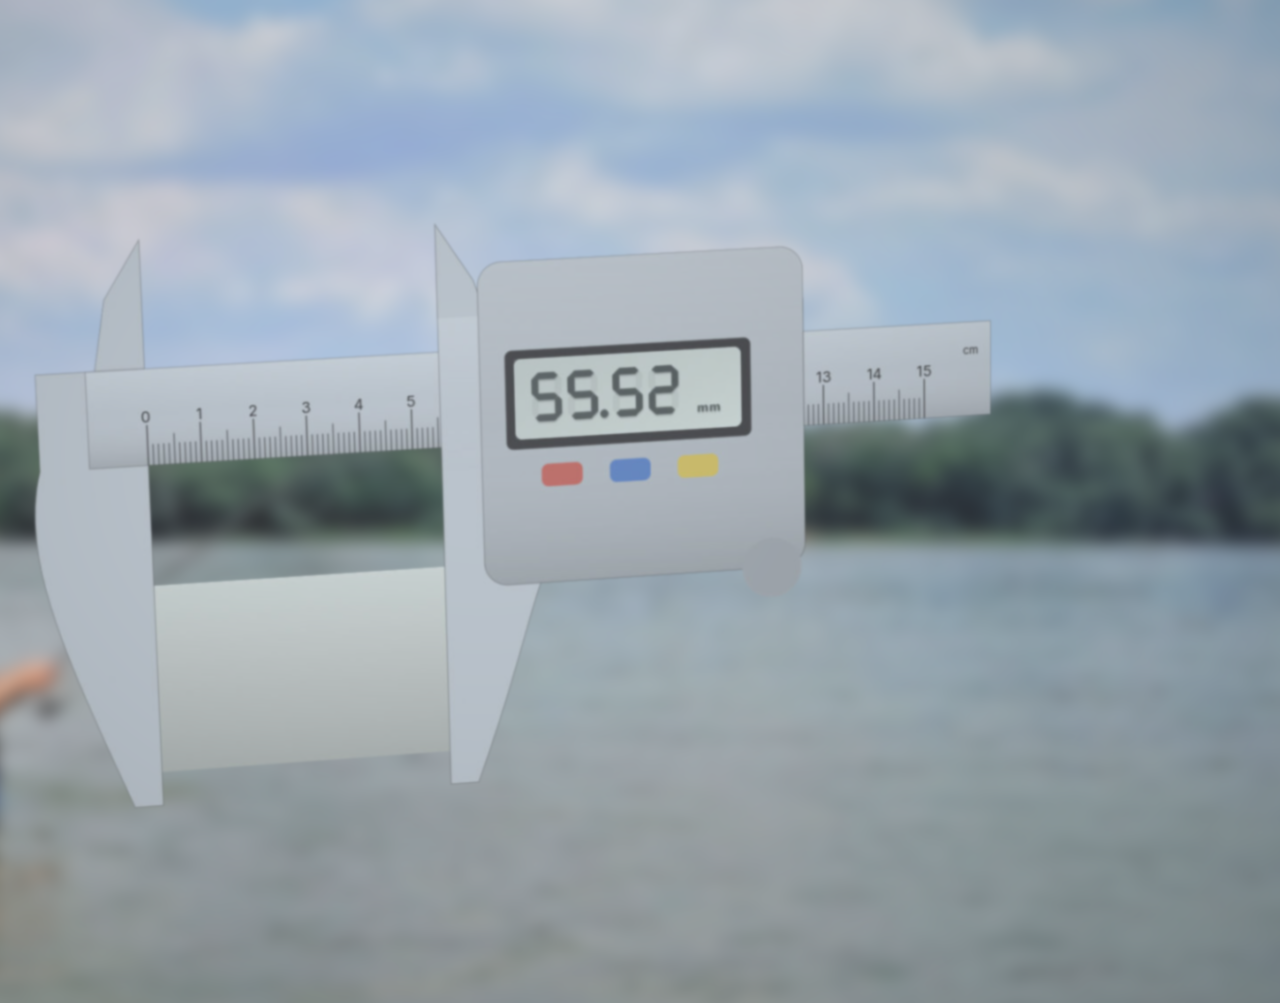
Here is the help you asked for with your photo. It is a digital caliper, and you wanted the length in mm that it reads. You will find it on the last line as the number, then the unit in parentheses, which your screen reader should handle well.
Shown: 55.52 (mm)
